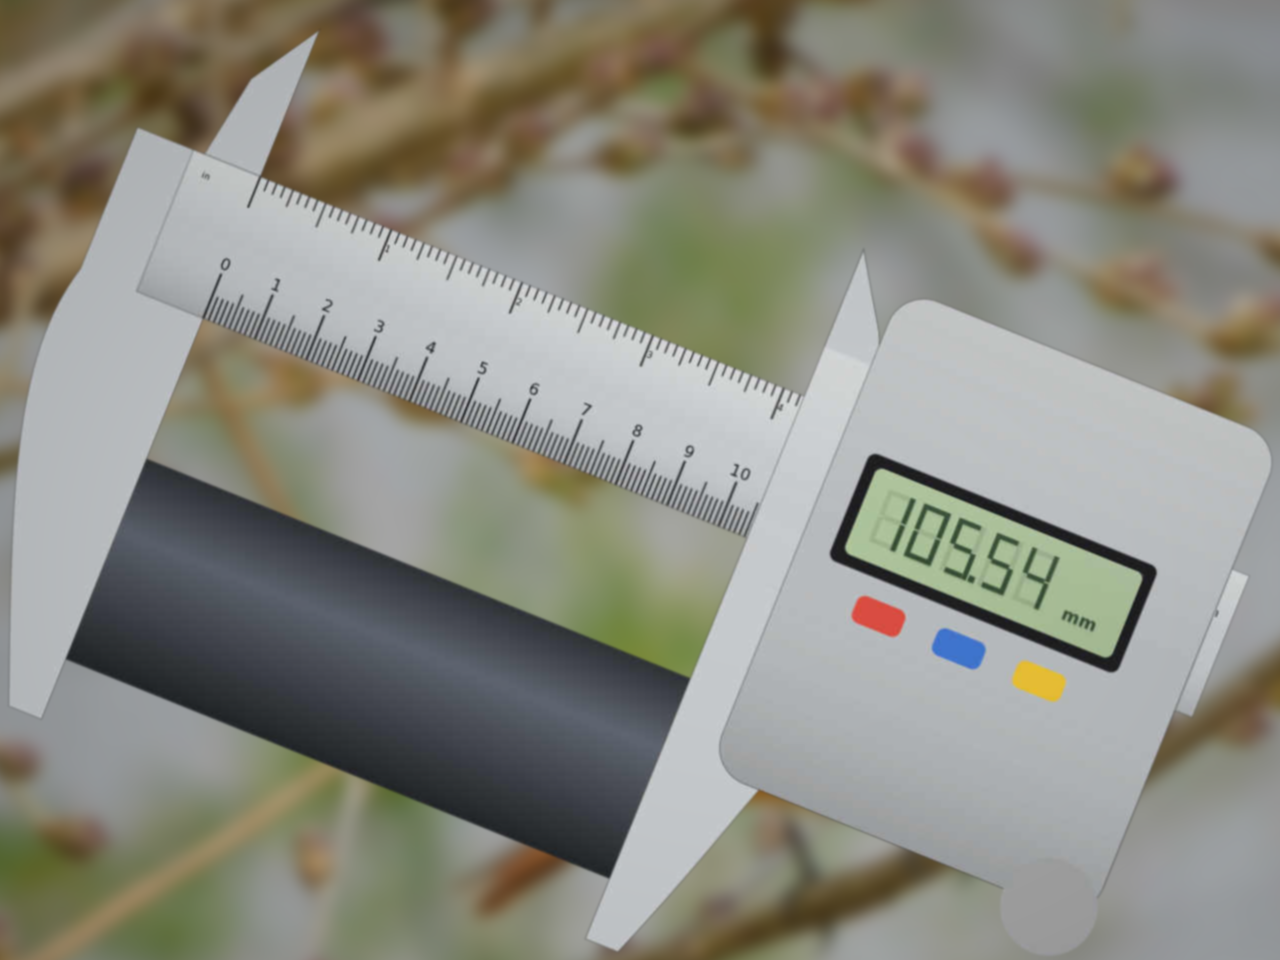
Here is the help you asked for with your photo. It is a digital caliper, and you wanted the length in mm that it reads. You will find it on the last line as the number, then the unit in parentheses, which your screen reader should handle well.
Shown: 105.54 (mm)
